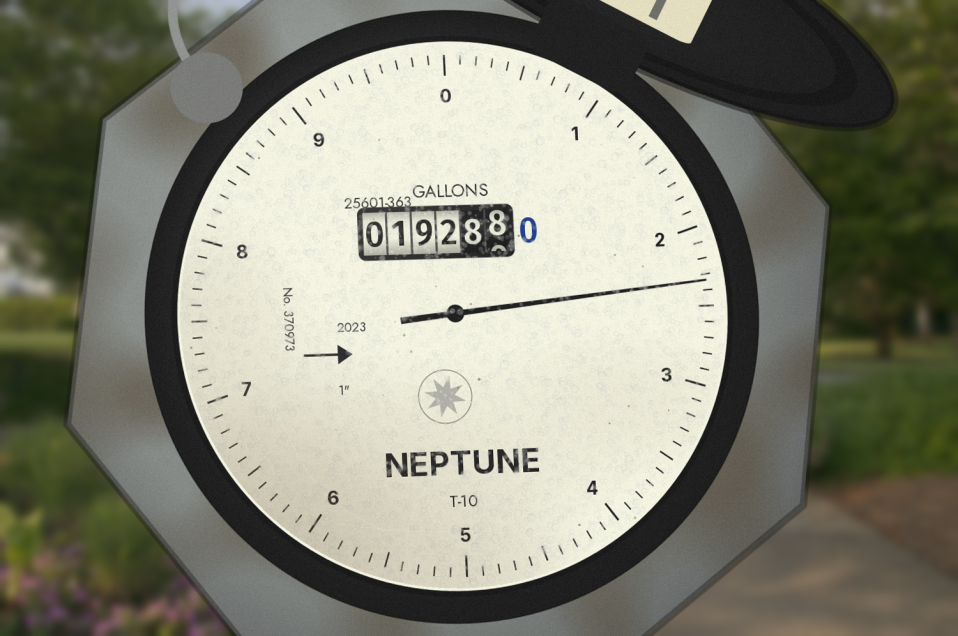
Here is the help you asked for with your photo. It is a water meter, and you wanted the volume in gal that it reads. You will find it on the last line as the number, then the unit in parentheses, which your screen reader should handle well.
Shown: 192882.3 (gal)
